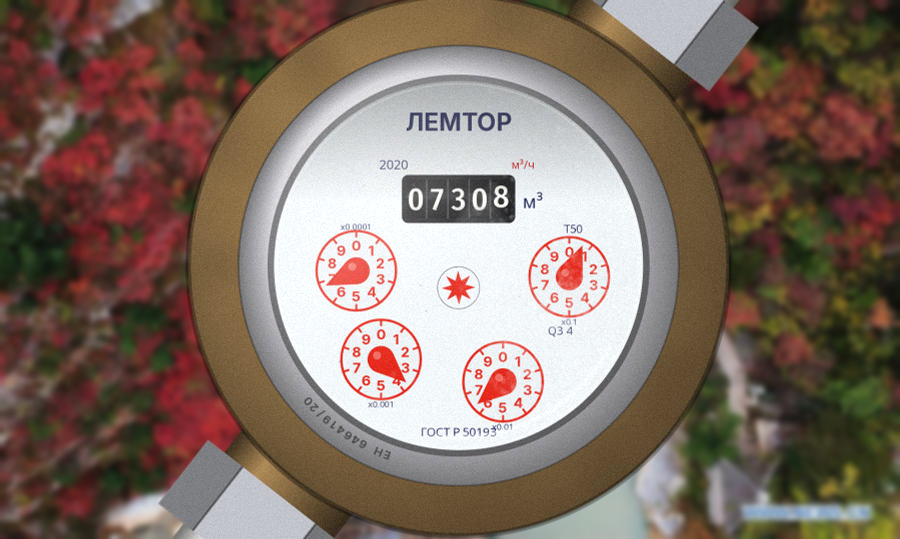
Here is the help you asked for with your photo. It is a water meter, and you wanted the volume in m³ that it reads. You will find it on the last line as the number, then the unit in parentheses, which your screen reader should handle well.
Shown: 7308.0636 (m³)
